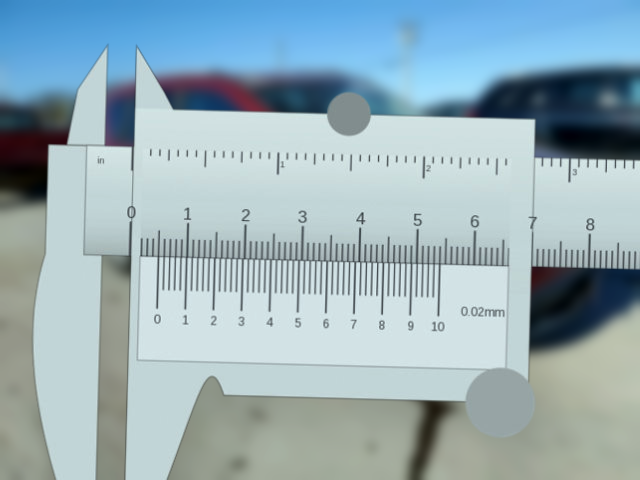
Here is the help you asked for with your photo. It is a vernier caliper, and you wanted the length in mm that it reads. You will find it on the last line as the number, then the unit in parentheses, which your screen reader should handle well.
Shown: 5.0 (mm)
